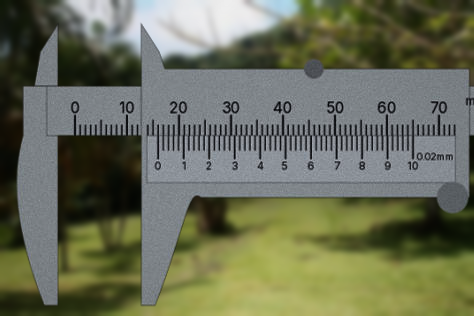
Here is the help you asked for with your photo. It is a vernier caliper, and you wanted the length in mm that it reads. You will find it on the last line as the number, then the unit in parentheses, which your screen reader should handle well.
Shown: 16.0 (mm)
